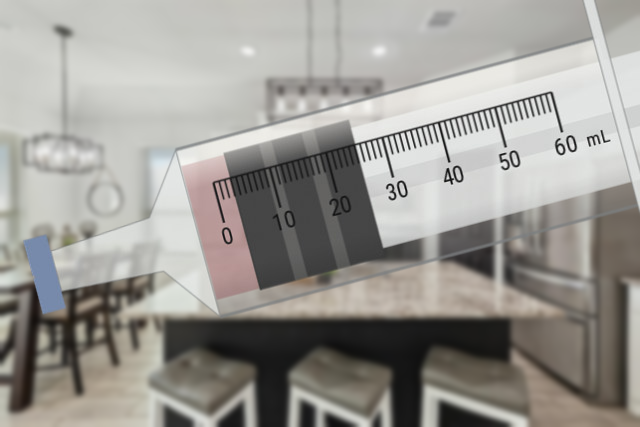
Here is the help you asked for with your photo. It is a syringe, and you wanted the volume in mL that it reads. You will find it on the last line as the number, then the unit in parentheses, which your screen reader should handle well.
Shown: 3 (mL)
